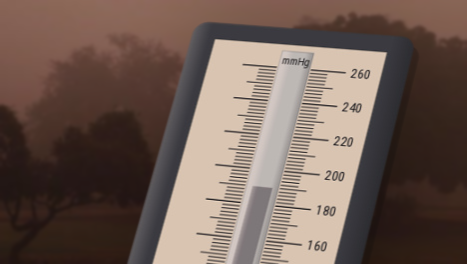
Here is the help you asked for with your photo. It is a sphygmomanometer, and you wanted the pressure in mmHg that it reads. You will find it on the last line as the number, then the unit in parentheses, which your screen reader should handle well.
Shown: 190 (mmHg)
